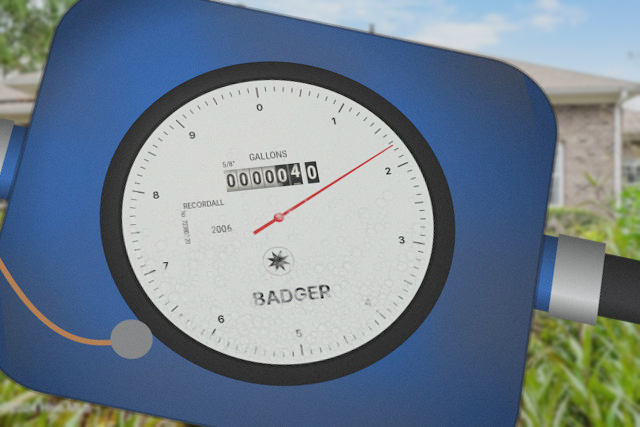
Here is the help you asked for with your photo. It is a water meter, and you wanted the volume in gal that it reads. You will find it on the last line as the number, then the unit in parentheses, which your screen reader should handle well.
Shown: 41.7 (gal)
